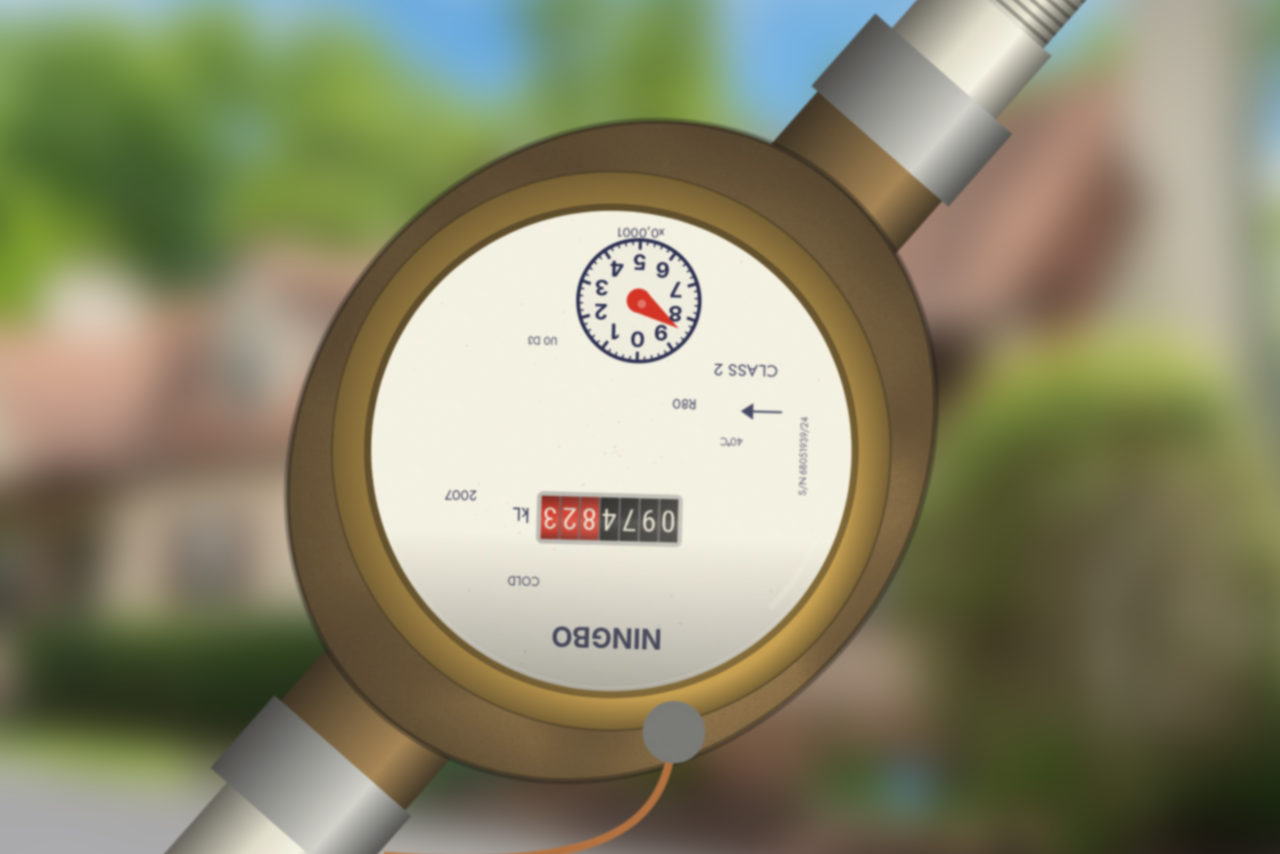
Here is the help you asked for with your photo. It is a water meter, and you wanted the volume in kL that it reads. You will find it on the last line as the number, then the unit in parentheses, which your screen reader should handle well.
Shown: 974.8238 (kL)
